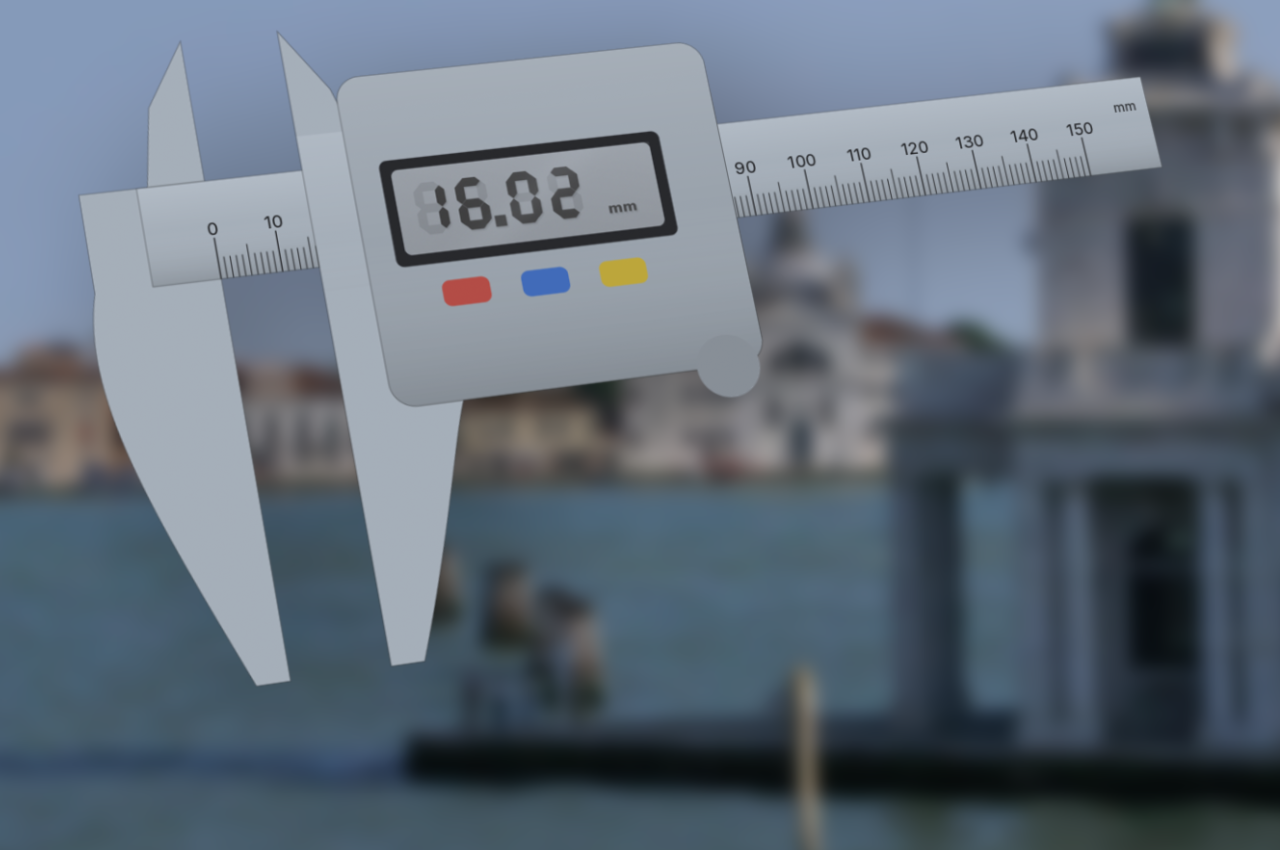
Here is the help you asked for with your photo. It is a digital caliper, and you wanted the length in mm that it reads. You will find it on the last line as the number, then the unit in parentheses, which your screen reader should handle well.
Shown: 16.02 (mm)
